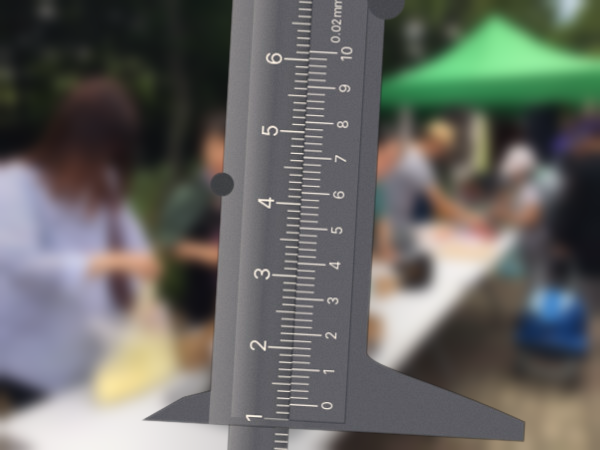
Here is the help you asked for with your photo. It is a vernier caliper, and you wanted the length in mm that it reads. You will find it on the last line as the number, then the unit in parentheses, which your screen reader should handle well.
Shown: 12.2 (mm)
